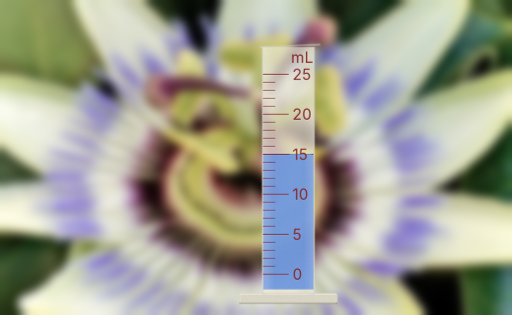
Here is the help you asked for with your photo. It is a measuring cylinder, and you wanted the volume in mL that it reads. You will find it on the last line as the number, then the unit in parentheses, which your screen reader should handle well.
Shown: 15 (mL)
